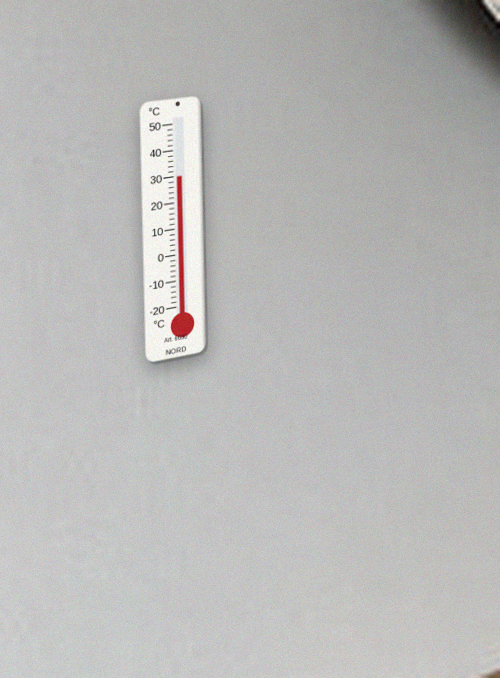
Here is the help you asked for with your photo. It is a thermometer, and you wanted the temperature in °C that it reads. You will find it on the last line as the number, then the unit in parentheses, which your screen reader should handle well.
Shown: 30 (°C)
